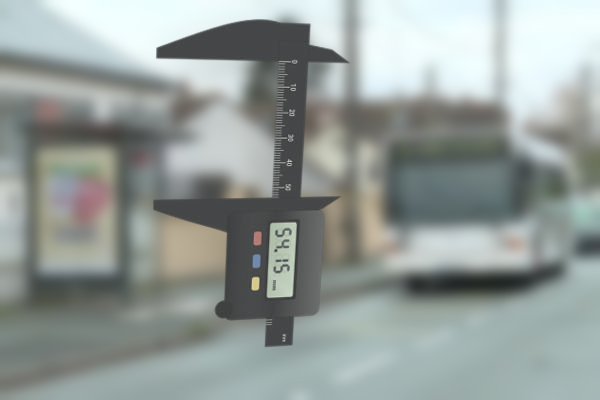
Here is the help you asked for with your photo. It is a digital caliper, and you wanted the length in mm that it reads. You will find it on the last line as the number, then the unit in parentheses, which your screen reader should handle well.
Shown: 54.15 (mm)
